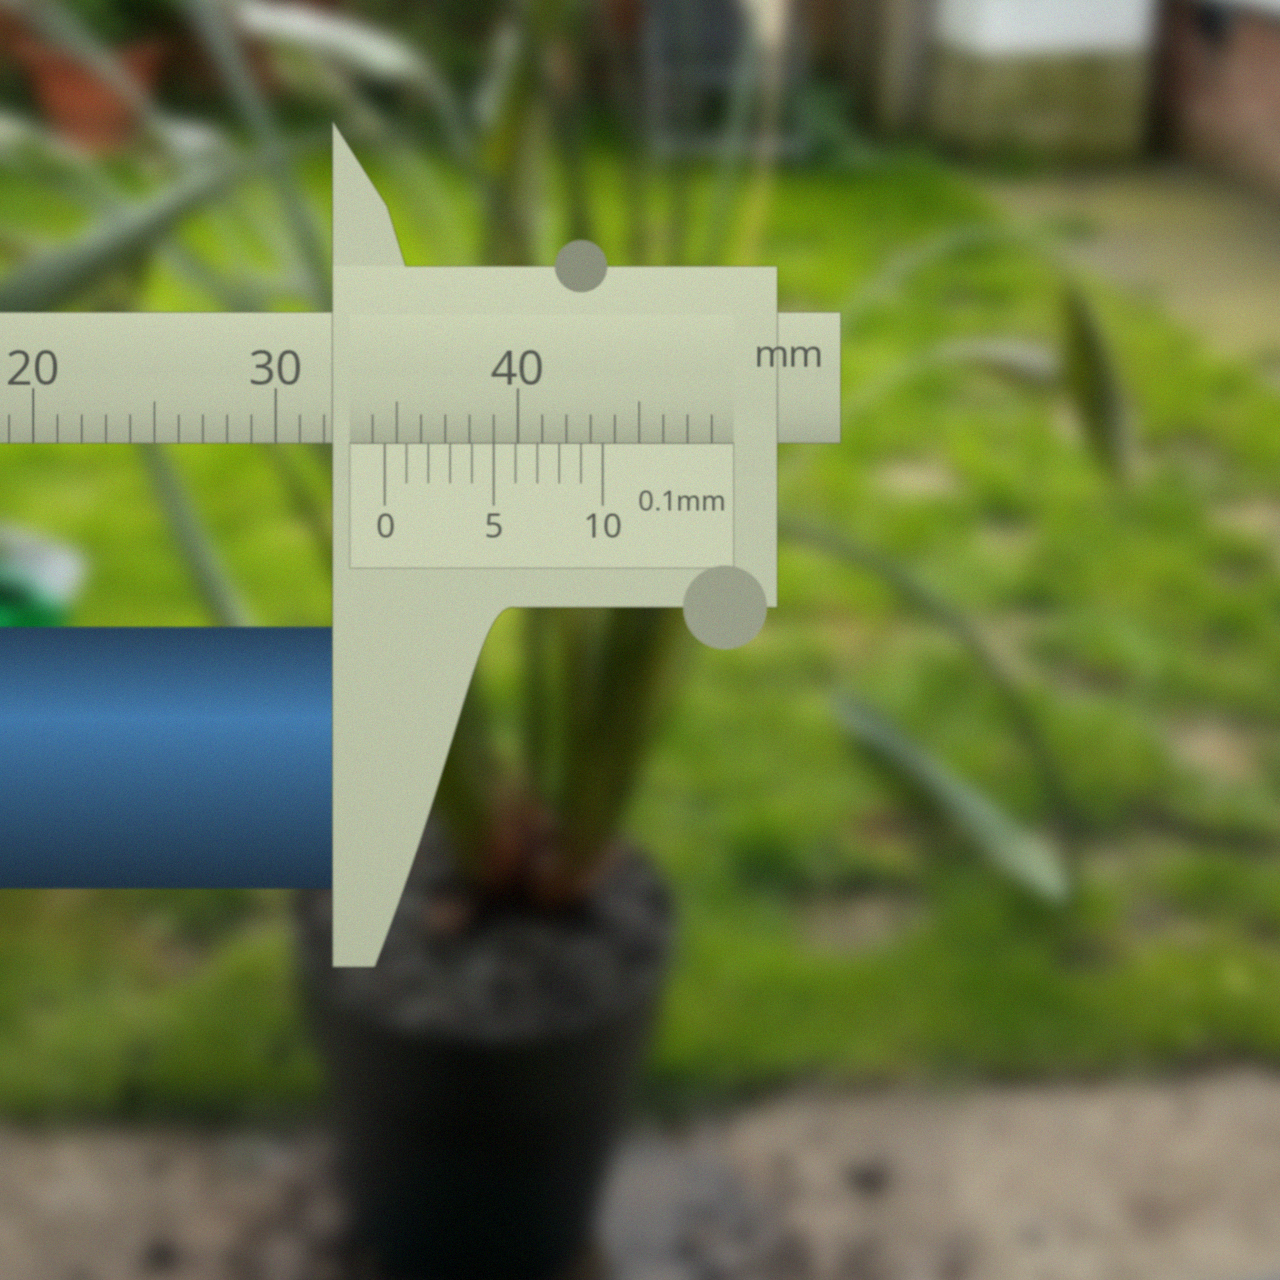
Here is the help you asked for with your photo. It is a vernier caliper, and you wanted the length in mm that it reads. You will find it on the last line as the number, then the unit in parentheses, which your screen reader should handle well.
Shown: 34.5 (mm)
